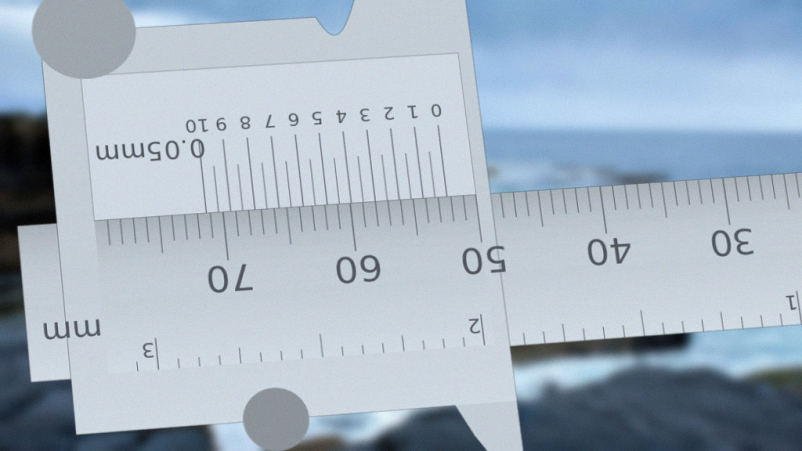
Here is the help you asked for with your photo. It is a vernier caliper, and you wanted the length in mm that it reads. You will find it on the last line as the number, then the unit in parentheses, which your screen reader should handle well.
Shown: 52.3 (mm)
